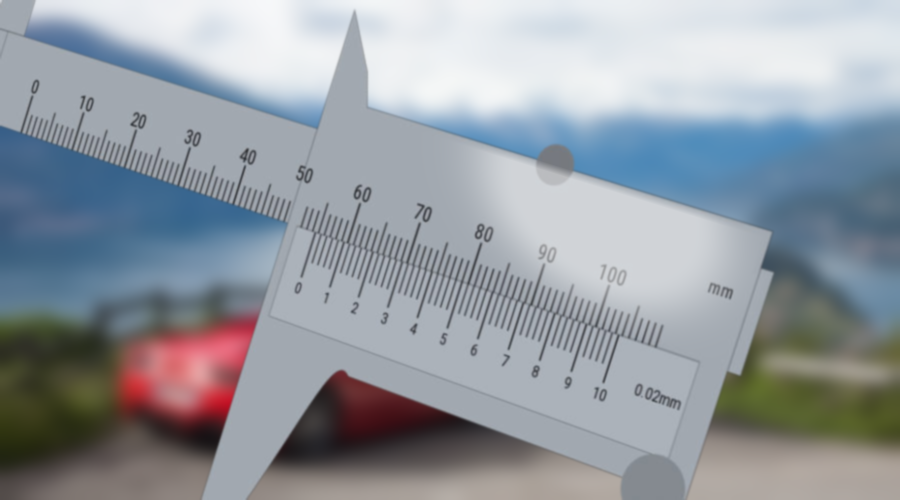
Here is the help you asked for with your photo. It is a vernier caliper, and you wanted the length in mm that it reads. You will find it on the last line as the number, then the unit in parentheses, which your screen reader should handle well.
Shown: 54.5 (mm)
